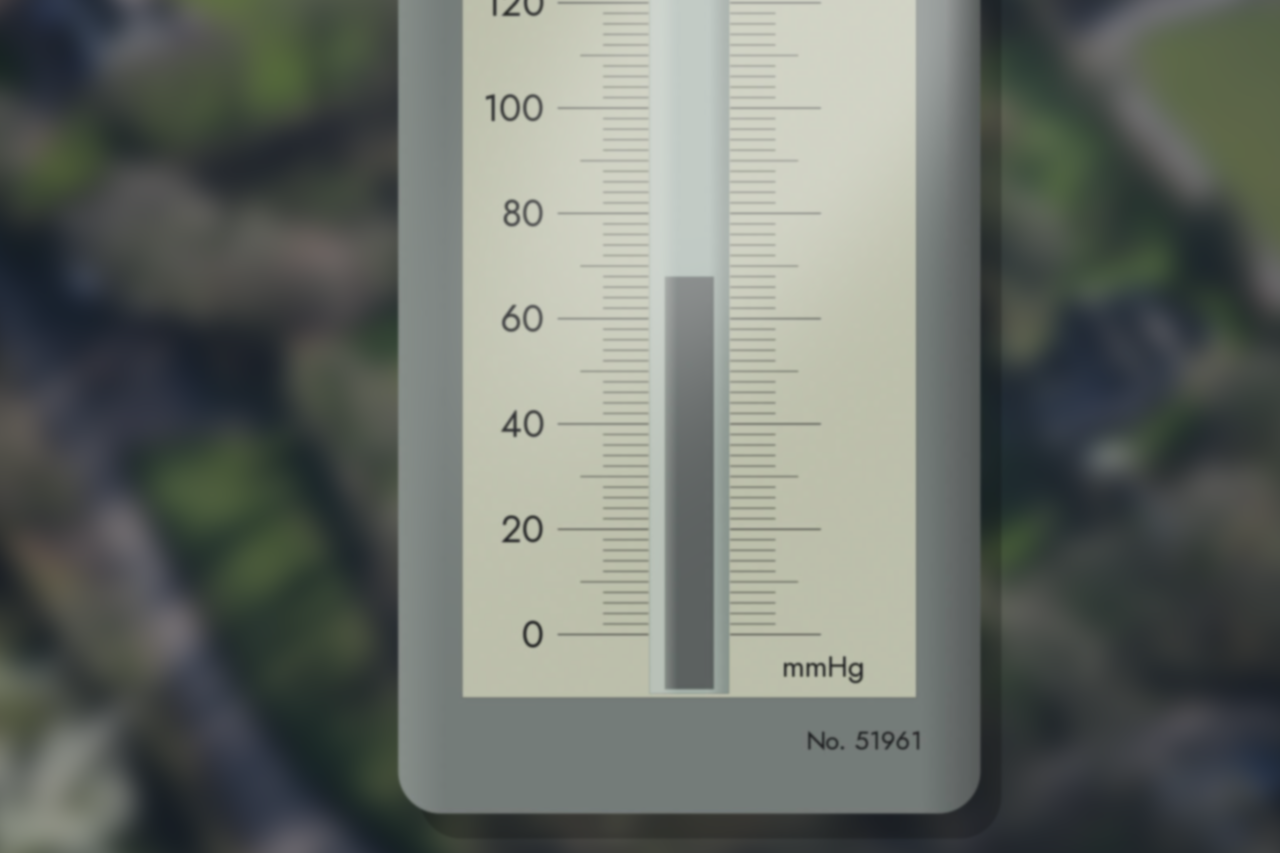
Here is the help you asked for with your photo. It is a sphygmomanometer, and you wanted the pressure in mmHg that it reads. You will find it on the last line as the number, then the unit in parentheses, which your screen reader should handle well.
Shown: 68 (mmHg)
